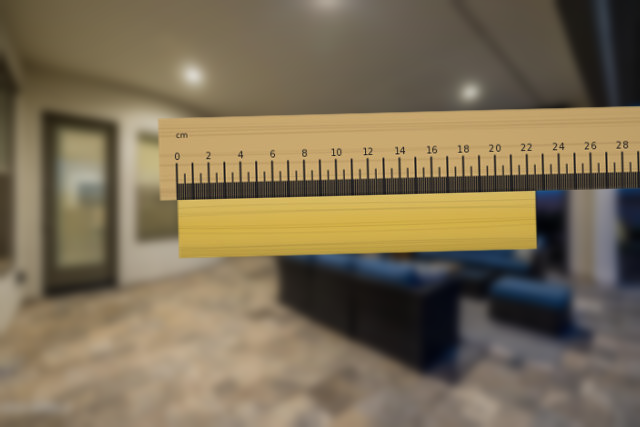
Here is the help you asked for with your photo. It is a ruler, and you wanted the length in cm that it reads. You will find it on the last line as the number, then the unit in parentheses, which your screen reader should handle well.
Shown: 22.5 (cm)
